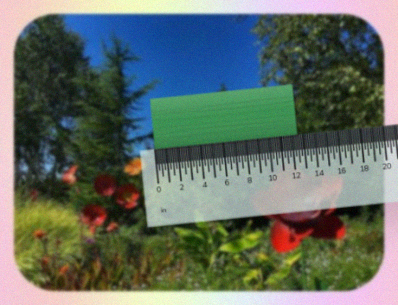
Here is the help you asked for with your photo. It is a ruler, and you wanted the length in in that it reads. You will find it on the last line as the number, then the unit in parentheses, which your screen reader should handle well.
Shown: 12.5 (in)
